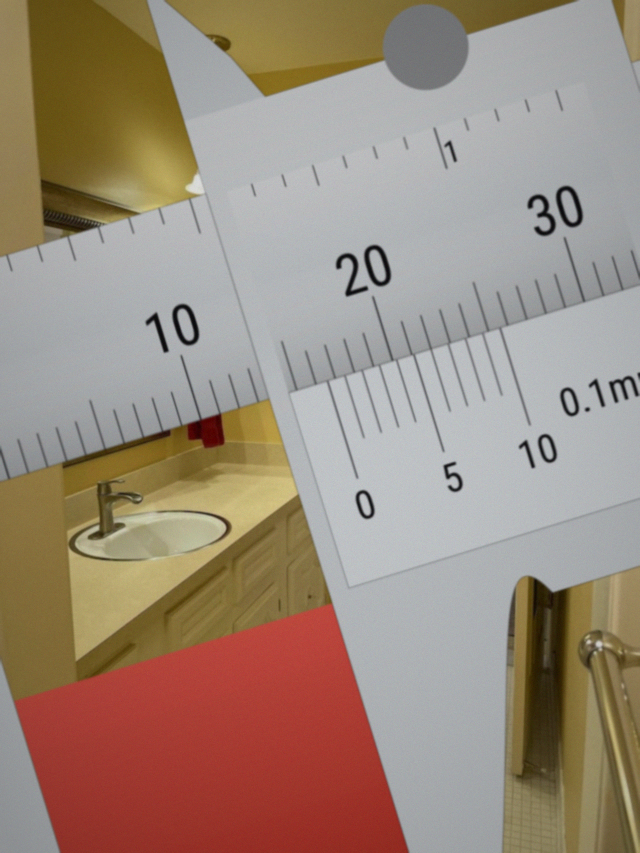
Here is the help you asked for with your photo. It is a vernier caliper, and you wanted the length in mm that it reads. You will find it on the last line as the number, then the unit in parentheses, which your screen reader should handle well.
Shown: 16.6 (mm)
